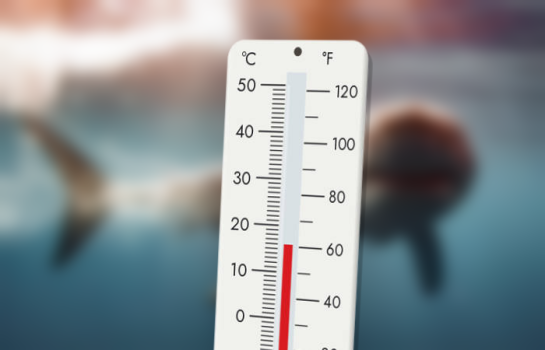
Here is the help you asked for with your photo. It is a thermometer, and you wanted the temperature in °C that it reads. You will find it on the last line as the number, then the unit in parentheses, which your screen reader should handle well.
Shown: 16 (°C)
